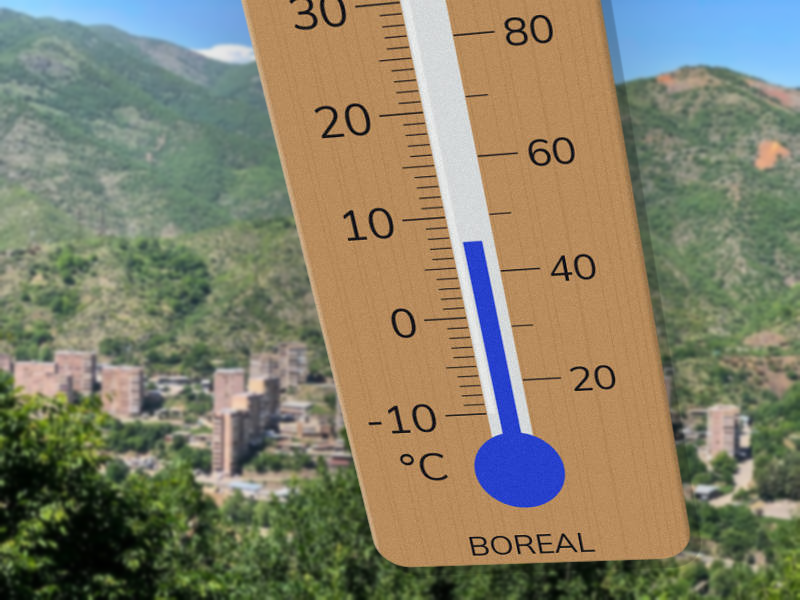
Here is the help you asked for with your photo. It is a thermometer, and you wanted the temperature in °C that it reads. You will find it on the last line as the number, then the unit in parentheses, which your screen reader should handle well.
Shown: 7.5 (°C)
